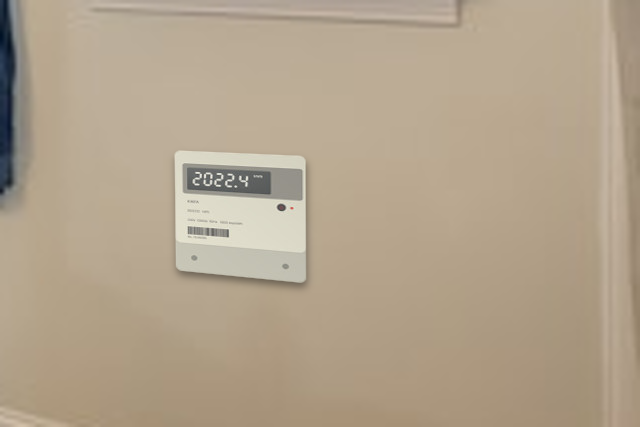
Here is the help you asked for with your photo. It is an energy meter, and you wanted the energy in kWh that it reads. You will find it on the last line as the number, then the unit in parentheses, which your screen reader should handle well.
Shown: 2022.4 (kWh)
